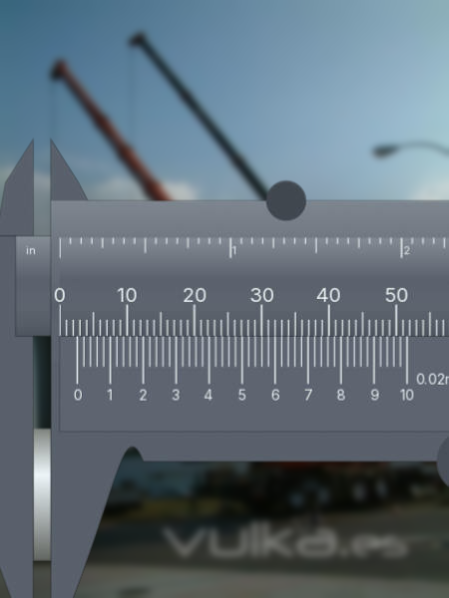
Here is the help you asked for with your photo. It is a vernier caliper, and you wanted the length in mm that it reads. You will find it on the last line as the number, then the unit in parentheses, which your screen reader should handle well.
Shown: 2.6 (mm)
